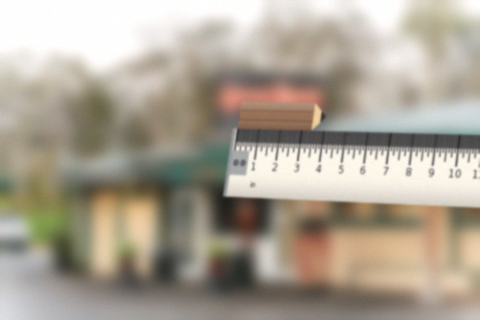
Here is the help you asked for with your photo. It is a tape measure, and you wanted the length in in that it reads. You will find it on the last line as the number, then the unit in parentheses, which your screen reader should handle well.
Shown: 4 (in)
